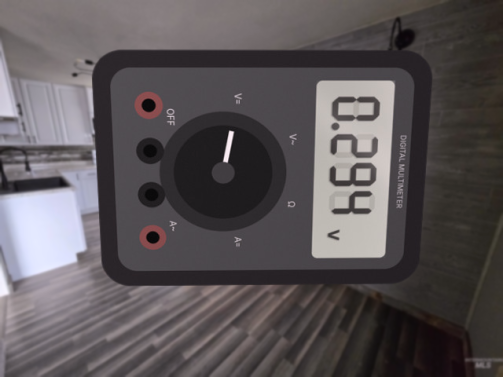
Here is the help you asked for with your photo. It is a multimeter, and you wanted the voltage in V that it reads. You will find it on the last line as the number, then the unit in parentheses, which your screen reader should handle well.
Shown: 0.294 (V)
